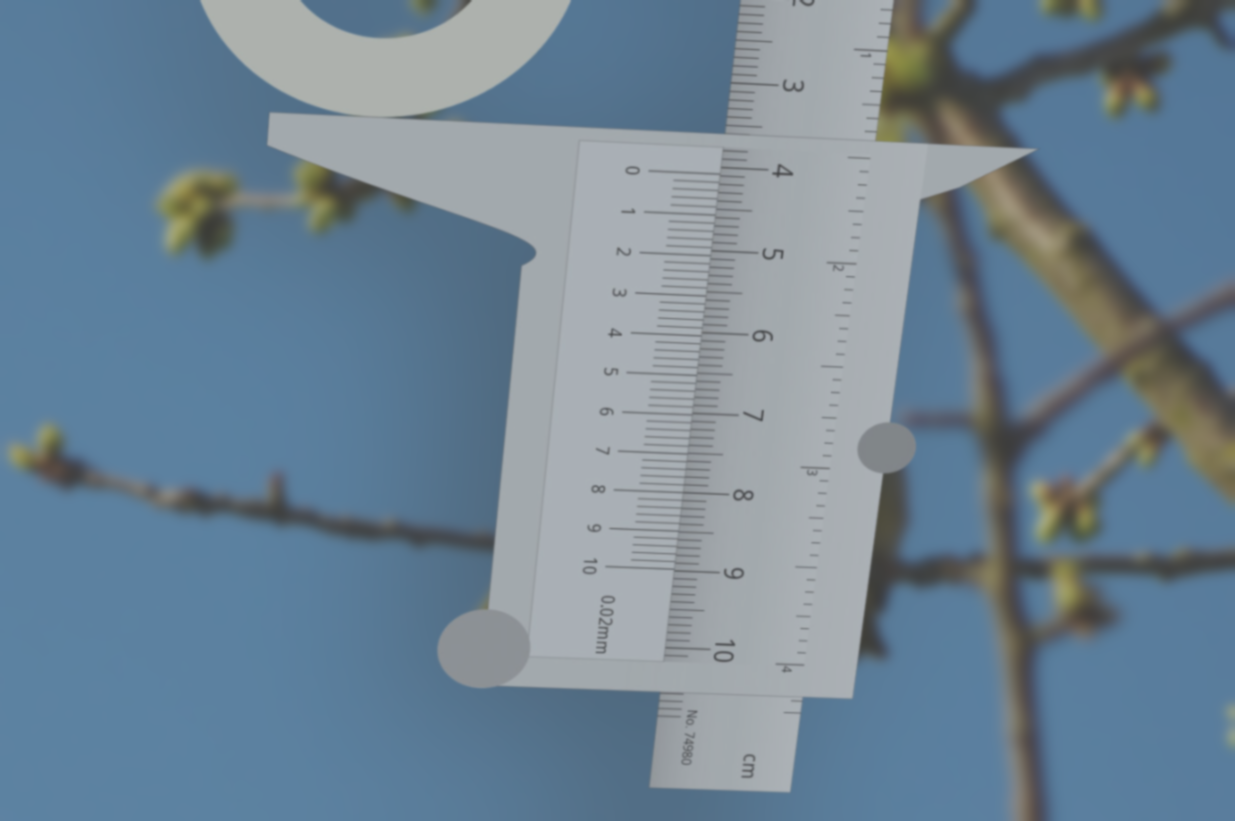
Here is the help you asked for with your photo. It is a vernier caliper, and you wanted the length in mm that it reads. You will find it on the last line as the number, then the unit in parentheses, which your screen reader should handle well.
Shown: 40.8 (mm)
